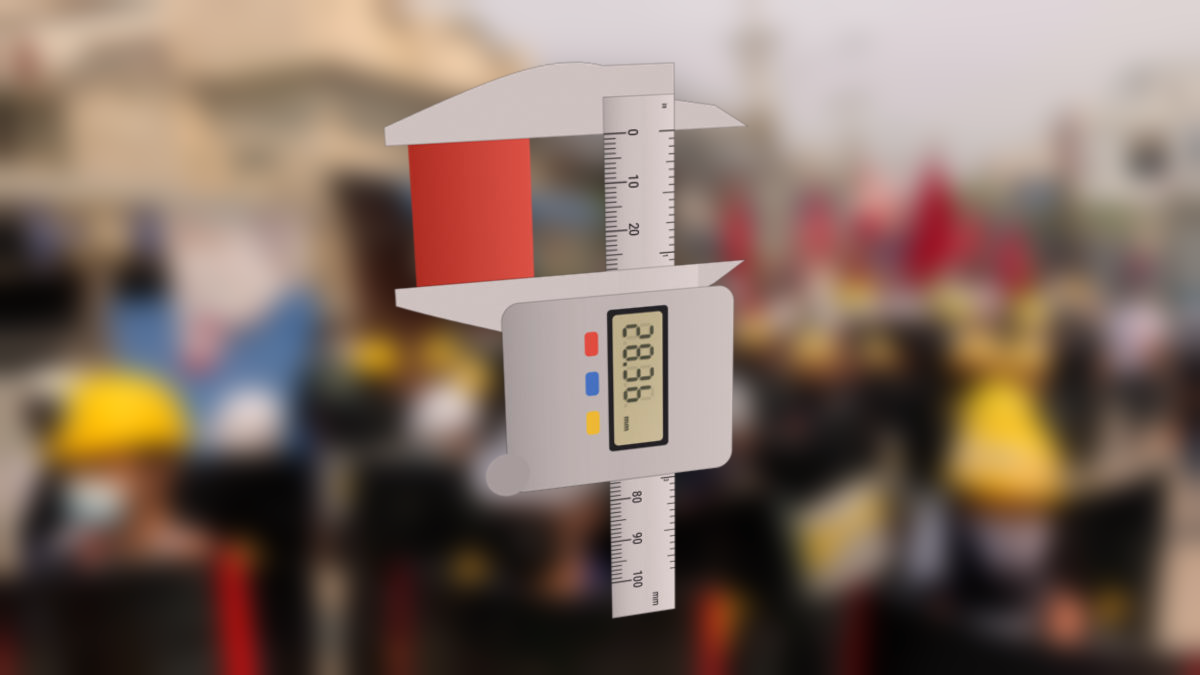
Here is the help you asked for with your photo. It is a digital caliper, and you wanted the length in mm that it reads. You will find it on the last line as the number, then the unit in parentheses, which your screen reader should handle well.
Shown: 28.36 (mm)
